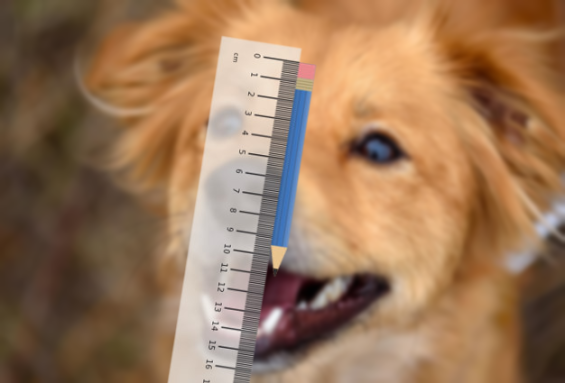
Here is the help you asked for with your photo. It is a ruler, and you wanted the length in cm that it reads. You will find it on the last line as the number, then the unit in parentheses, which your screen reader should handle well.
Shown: 11 (cm)
